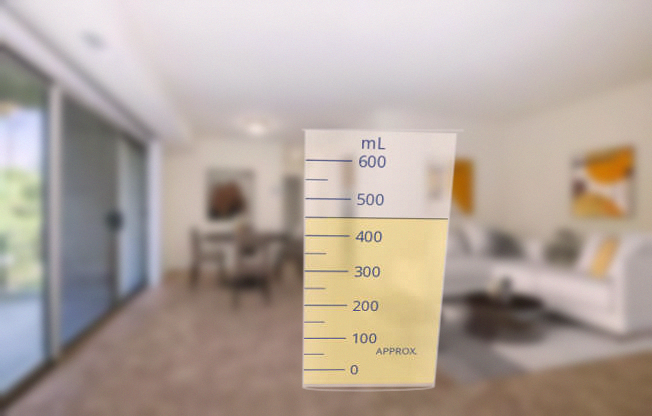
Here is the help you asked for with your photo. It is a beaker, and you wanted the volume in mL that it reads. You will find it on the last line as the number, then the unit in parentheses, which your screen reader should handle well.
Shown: 450 (mL)
